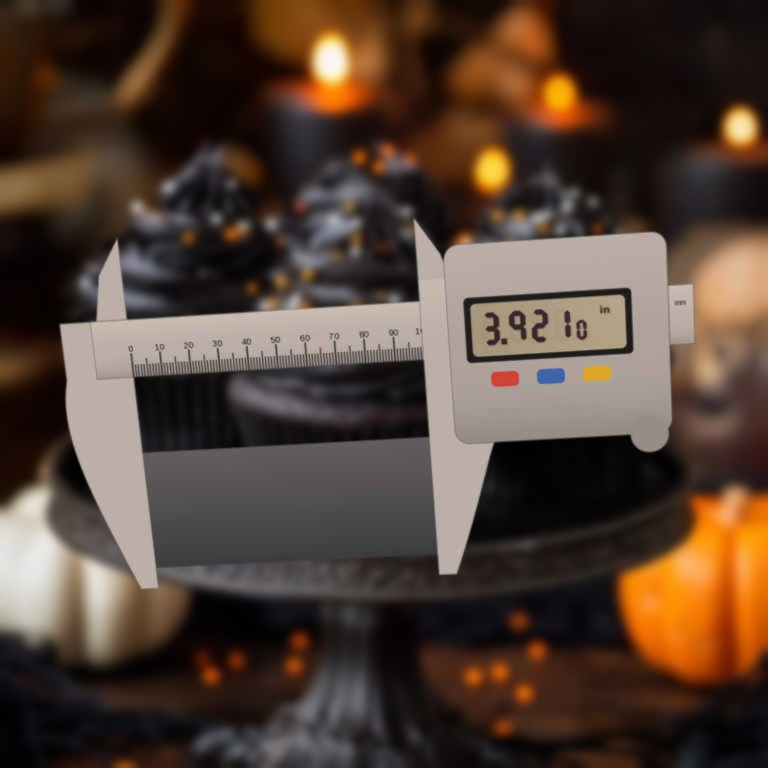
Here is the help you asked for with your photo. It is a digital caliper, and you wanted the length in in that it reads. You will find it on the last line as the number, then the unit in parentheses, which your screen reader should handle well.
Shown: 3.9210 (in)
